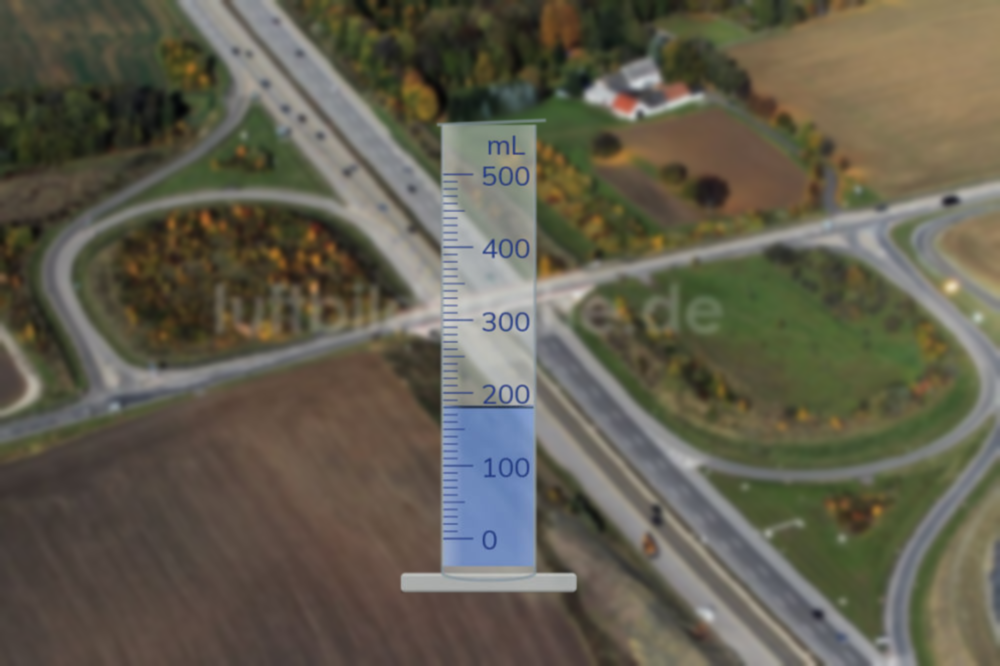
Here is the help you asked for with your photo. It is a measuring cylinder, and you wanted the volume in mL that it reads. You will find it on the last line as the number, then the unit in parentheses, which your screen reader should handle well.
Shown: 180 (mL)
